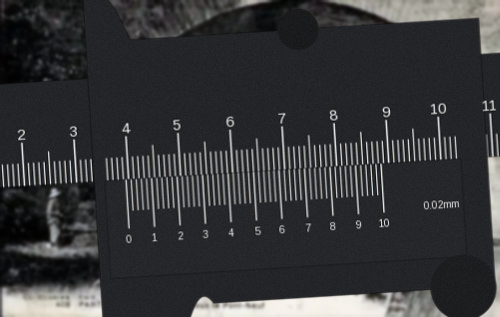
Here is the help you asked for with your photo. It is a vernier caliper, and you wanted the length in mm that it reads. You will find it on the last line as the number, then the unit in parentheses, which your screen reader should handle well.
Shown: 39.5 (mm)
